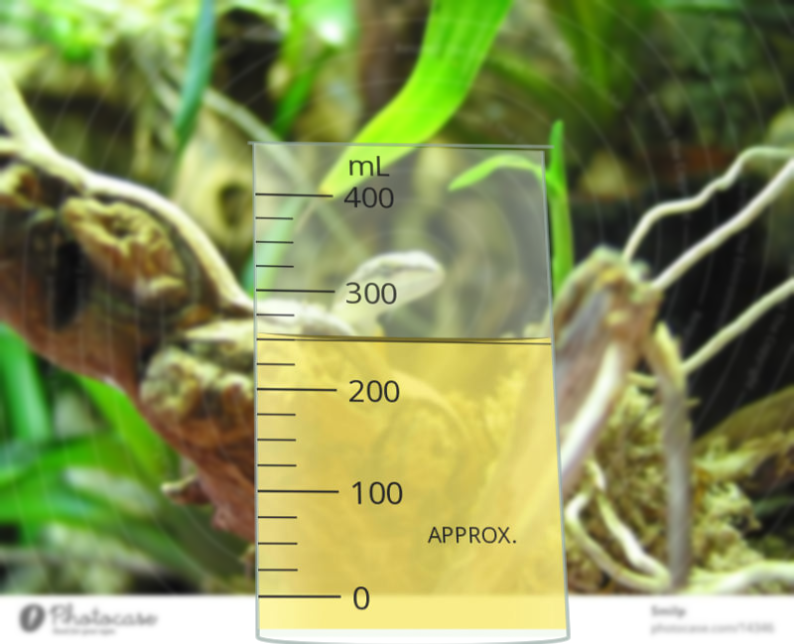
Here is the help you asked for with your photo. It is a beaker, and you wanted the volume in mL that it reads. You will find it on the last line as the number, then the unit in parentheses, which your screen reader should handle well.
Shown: 250 (mL)
